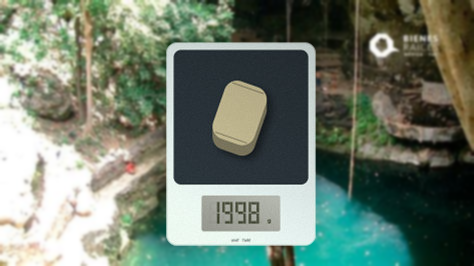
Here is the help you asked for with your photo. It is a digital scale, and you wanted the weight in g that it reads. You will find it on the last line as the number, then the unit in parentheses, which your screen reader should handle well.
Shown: 1998 (g)
